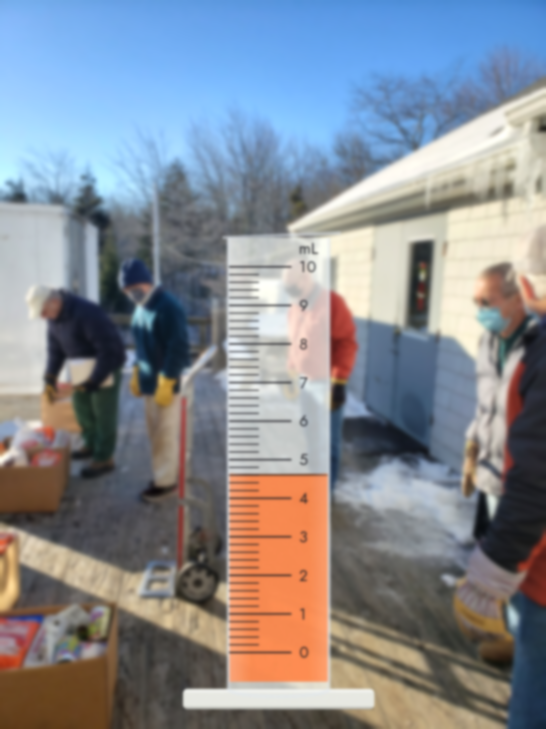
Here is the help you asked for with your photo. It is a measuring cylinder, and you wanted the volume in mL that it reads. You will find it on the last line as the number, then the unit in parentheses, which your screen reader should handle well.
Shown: 4.6 (mL)
